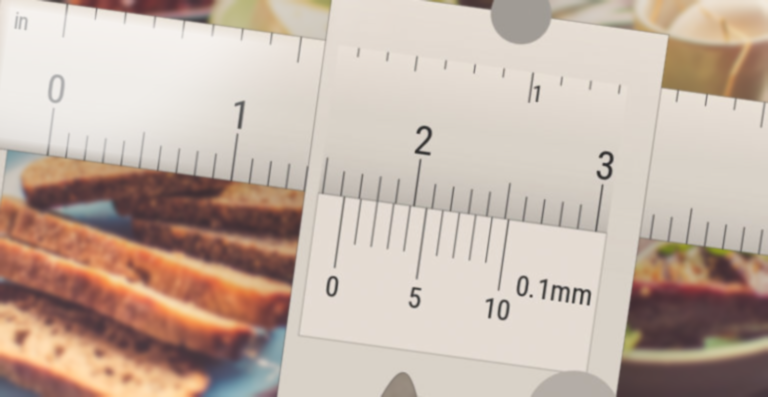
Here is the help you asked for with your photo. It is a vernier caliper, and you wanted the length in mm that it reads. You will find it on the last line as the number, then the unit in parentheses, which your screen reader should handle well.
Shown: 16.2 (mm)
